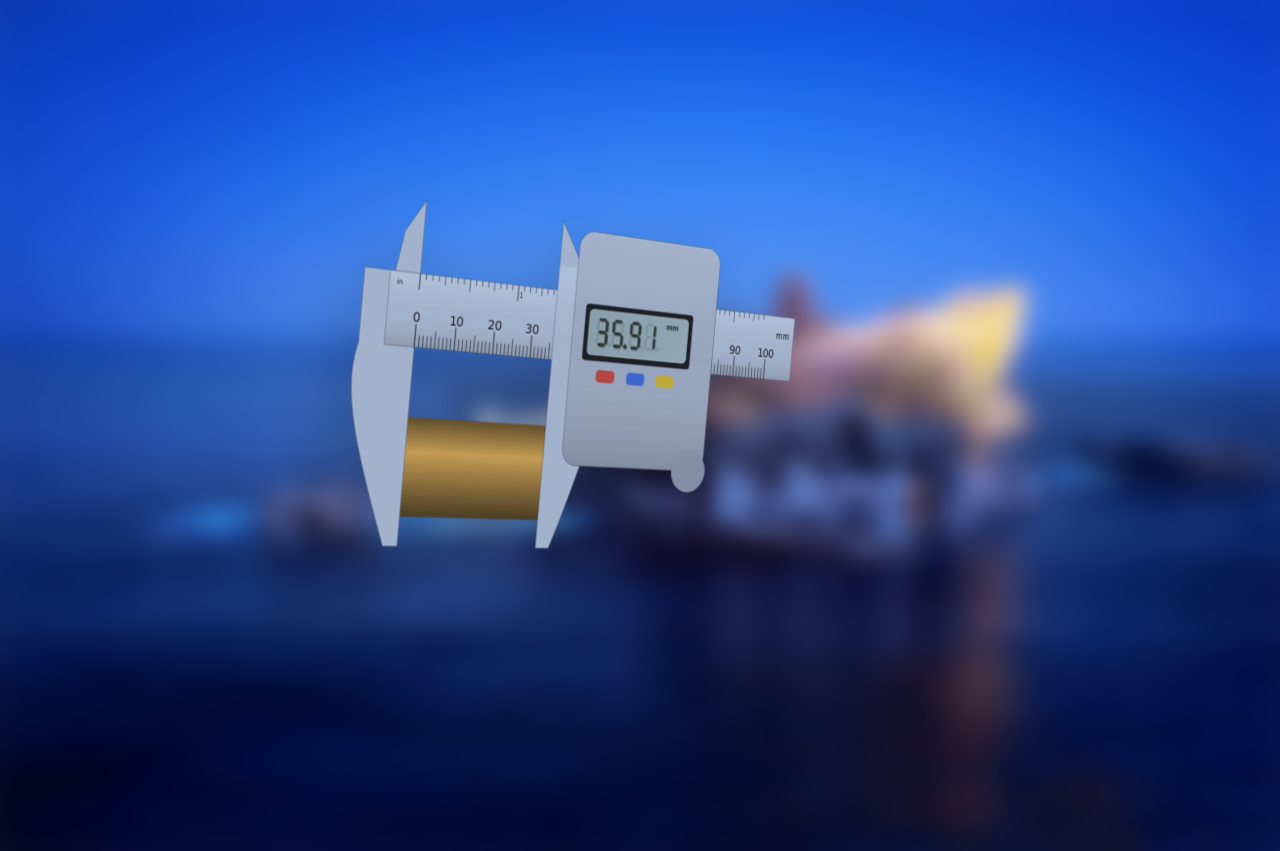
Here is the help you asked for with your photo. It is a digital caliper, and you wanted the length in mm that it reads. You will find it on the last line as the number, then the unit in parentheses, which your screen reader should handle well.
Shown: 35.91 (mm)
